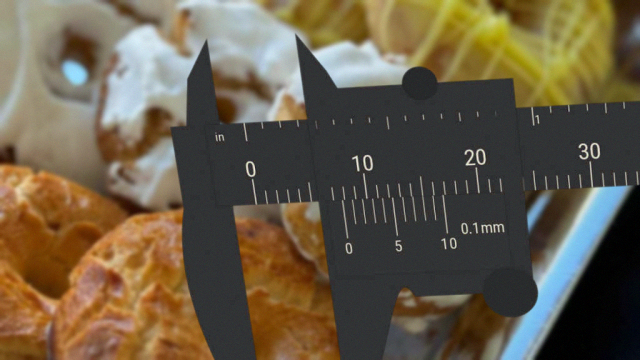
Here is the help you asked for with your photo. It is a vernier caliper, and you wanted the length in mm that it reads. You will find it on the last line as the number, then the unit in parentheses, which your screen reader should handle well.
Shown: 7.8 (mm)
